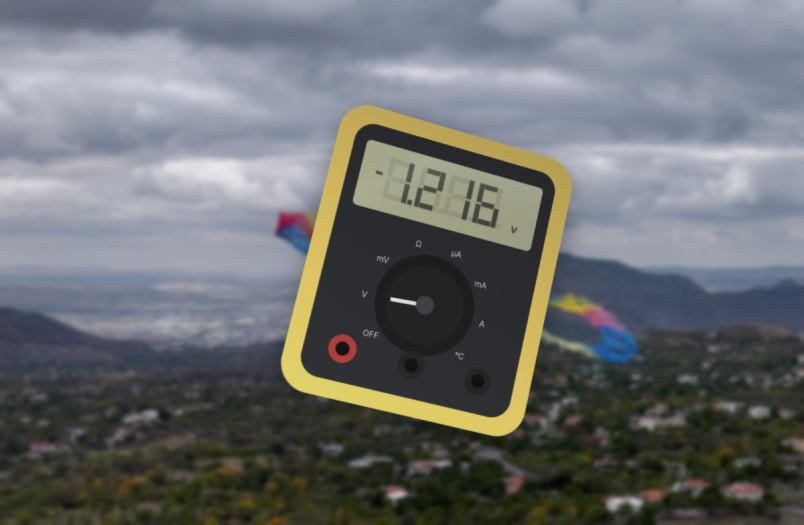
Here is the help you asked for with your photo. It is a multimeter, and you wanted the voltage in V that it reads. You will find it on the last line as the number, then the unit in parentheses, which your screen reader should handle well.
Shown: -1.216 (V)
